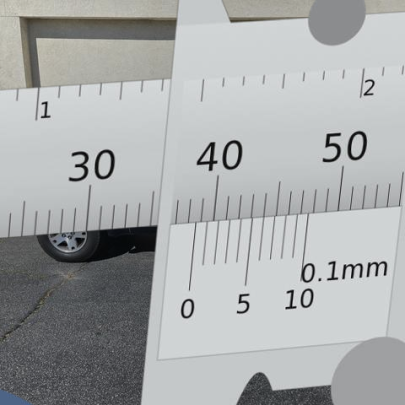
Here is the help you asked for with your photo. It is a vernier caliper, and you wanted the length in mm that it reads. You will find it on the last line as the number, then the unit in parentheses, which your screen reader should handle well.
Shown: 38.6 (mm)
